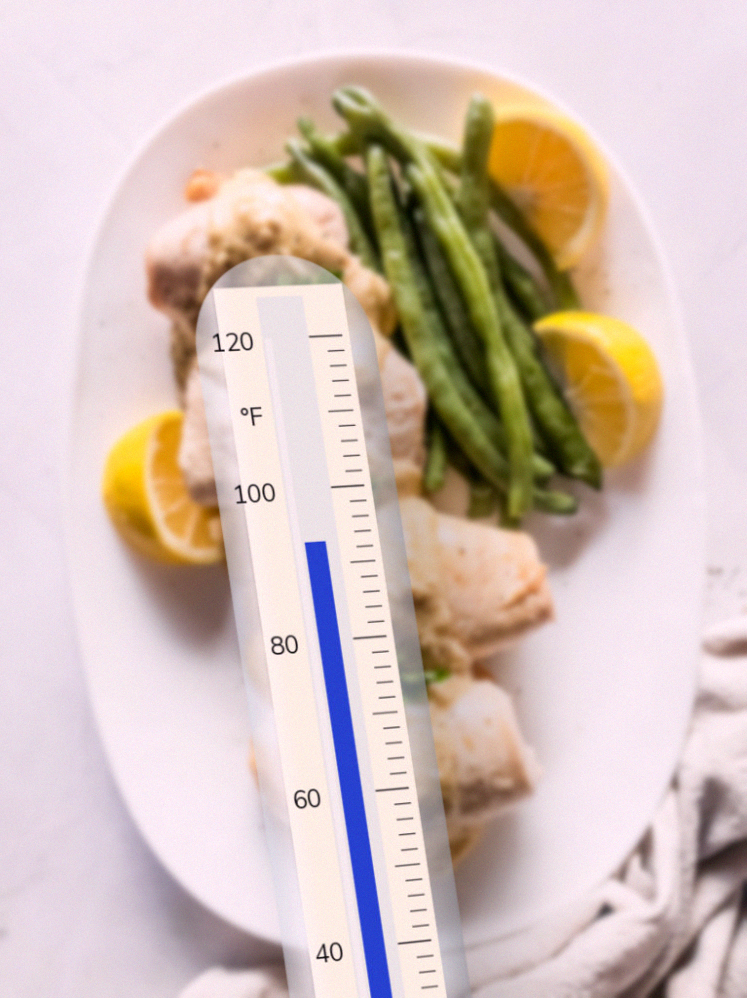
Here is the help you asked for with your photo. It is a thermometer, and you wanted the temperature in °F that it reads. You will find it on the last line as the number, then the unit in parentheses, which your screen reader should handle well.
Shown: 93 (°F)
